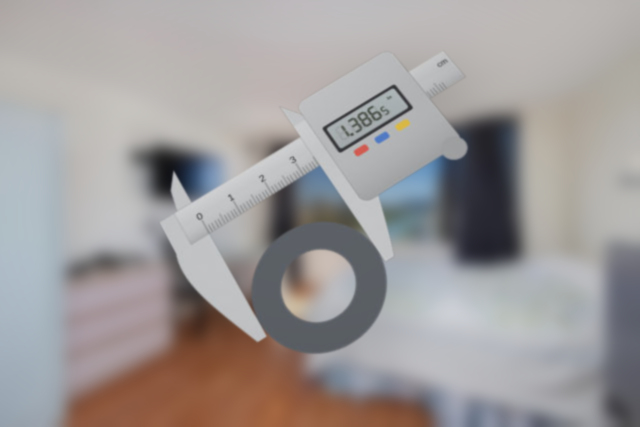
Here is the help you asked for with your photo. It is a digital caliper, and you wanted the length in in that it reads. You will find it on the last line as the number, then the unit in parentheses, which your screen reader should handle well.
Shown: 1.3865 (in)
